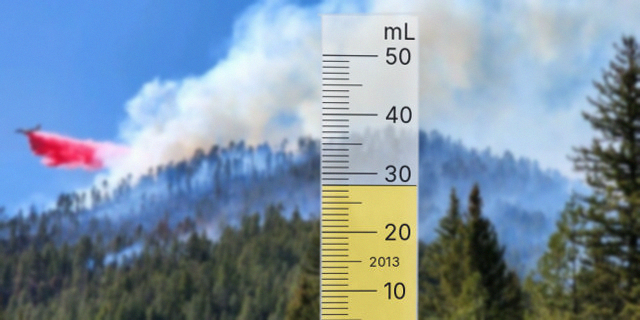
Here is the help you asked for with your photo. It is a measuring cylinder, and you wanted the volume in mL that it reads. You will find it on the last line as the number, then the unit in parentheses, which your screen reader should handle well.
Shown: 28 (mL)
